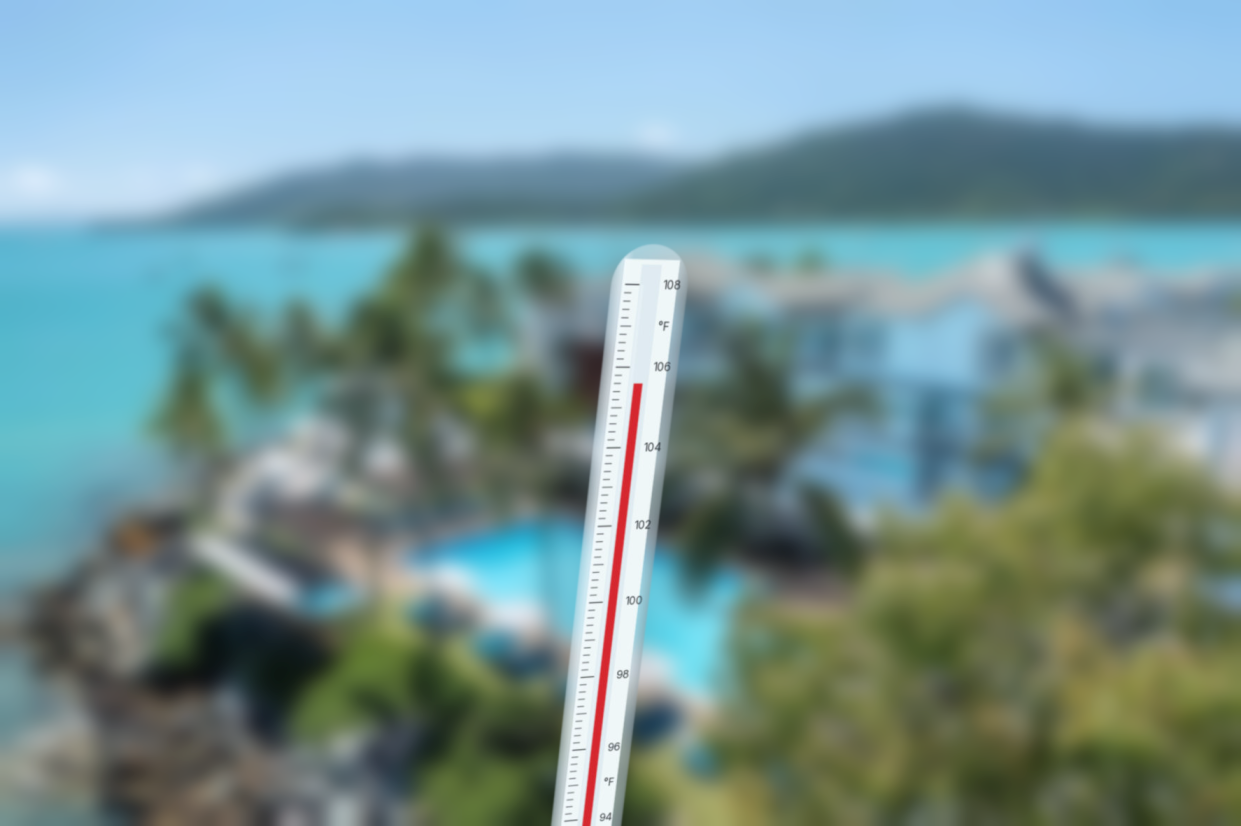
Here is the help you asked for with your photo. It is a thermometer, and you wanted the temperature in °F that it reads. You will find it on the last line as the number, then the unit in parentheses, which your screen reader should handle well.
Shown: 105.6 (°F)
